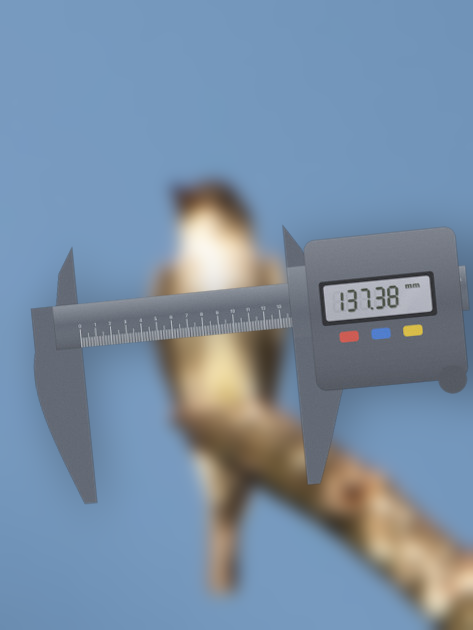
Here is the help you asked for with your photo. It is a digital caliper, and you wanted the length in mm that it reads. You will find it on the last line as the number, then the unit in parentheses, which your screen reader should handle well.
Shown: 137.38 (mm)
